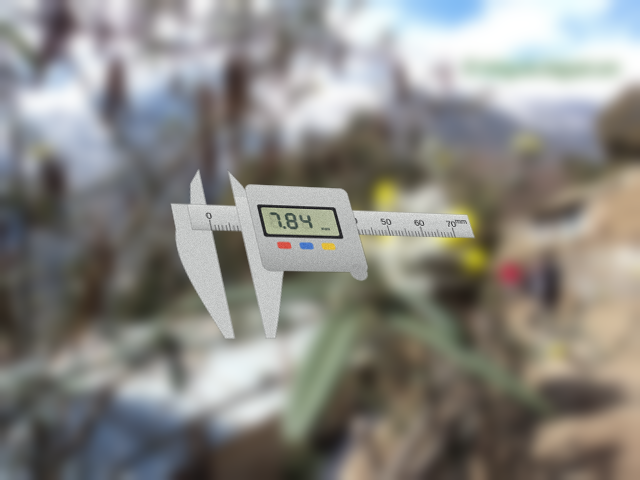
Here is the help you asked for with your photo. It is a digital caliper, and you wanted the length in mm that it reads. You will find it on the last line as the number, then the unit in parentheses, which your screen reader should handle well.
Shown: 7.84 (mm)
